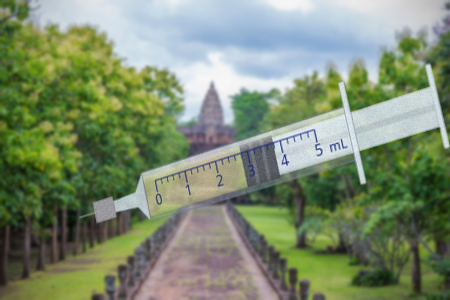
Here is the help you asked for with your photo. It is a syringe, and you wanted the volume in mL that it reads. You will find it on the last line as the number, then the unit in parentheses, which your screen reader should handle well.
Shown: 2.8 (mL)
